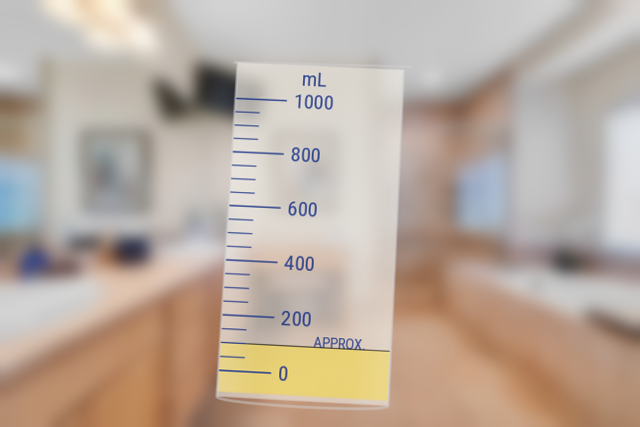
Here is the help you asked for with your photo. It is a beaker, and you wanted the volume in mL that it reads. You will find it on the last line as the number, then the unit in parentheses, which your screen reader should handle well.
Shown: 100 (mL)
